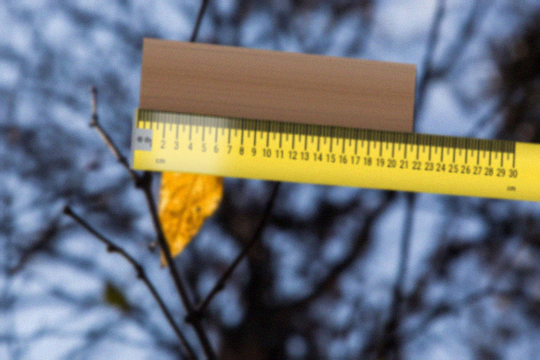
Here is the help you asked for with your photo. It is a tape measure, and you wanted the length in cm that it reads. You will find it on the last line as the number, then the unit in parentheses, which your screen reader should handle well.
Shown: 21.5 (cm)
